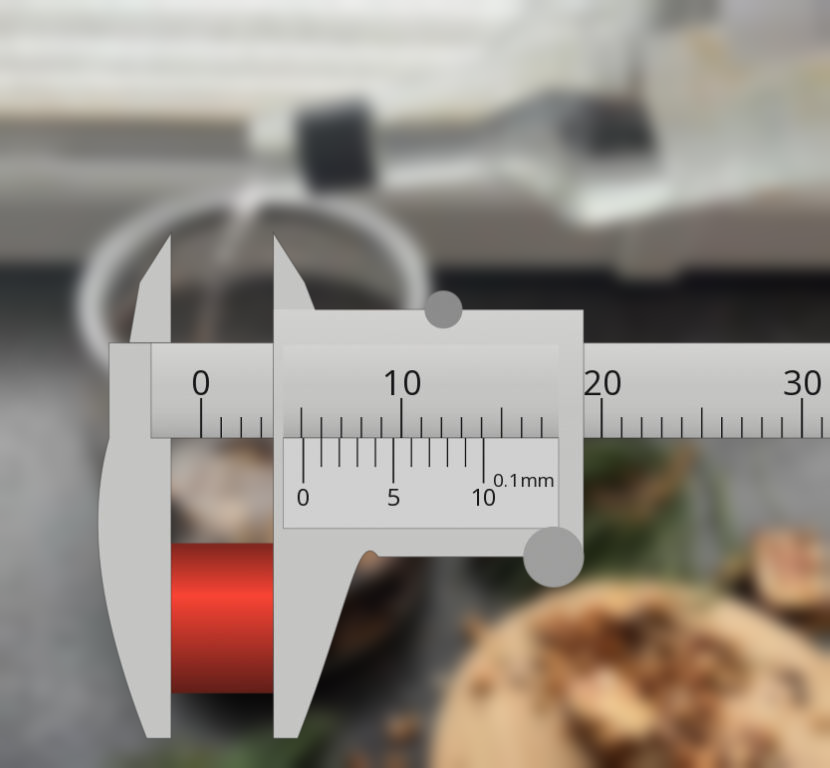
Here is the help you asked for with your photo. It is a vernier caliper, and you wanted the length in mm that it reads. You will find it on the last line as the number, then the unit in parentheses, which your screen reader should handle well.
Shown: 5.1 (mm)
